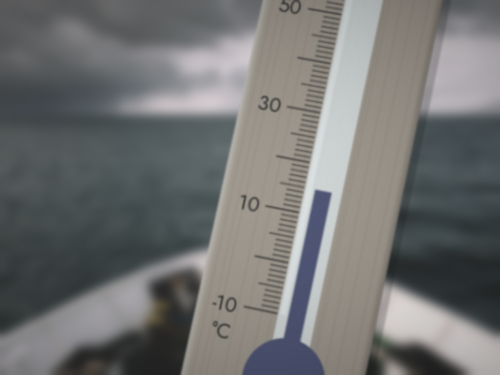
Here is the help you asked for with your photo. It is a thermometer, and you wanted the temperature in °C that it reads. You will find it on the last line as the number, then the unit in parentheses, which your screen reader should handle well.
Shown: 15 (°C)
